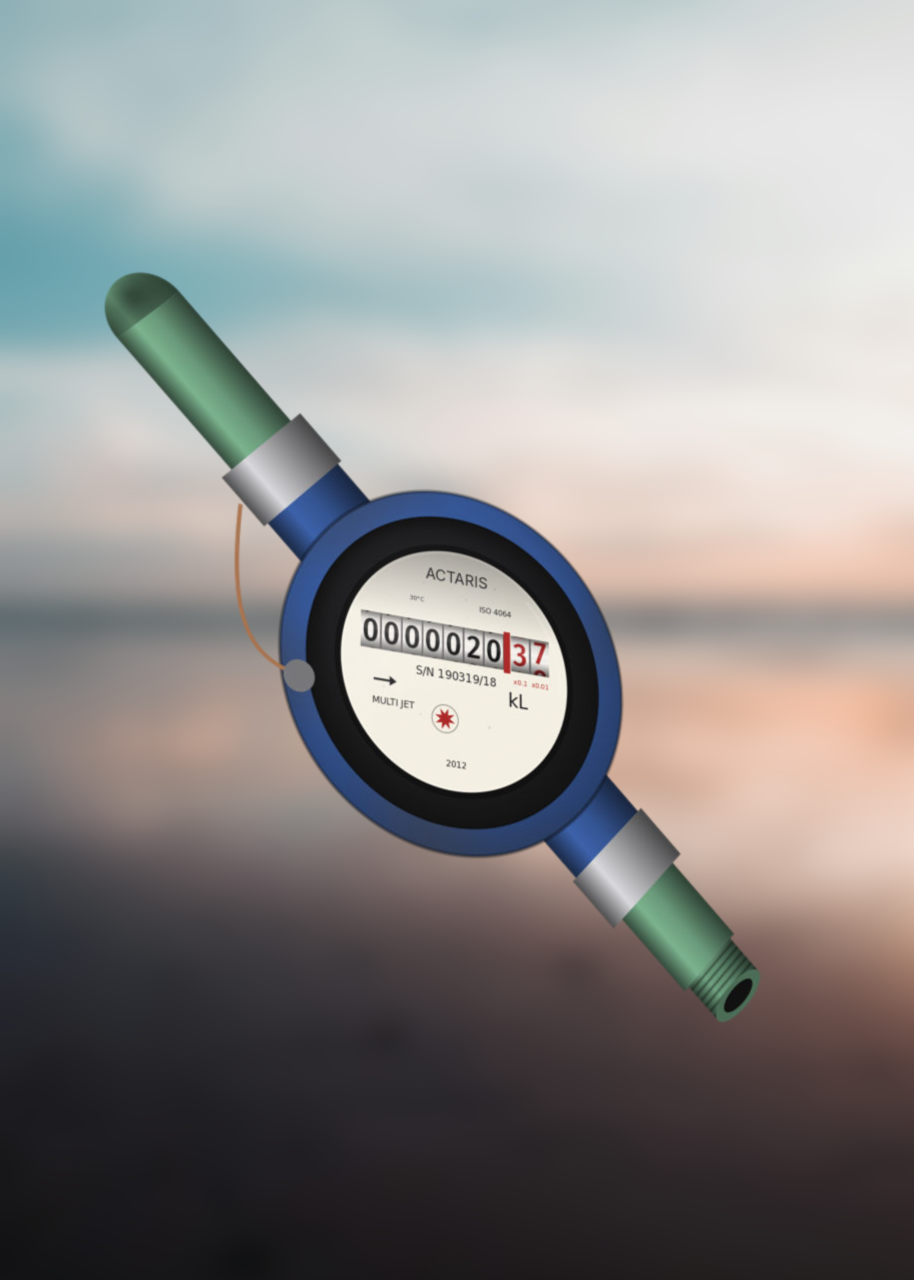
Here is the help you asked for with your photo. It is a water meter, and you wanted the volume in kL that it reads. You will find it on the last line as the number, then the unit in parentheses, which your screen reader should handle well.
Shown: 20.37 (kL)
